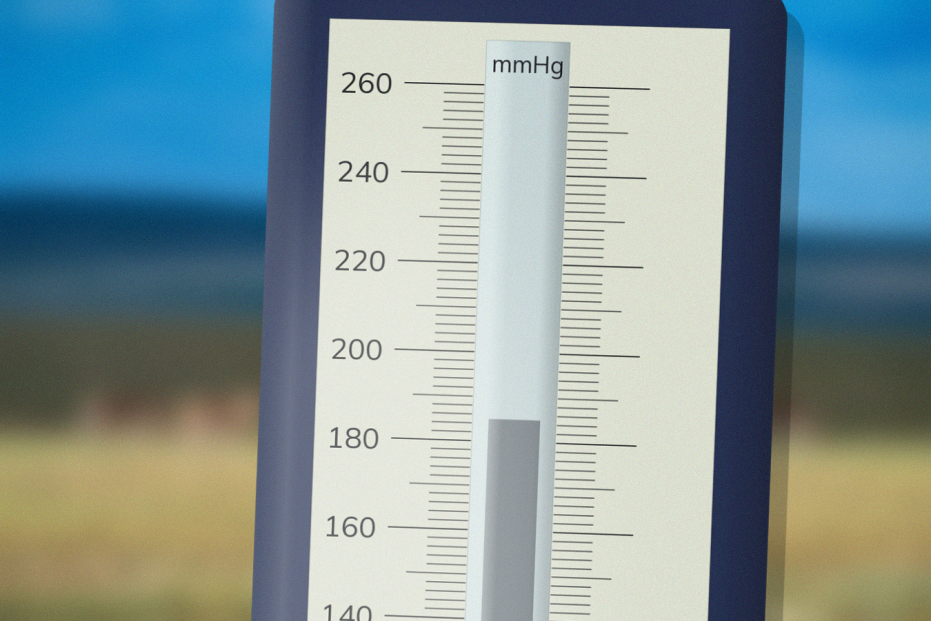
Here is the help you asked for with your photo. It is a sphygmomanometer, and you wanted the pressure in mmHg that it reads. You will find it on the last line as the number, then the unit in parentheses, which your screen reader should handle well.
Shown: 185 (mmHg)
